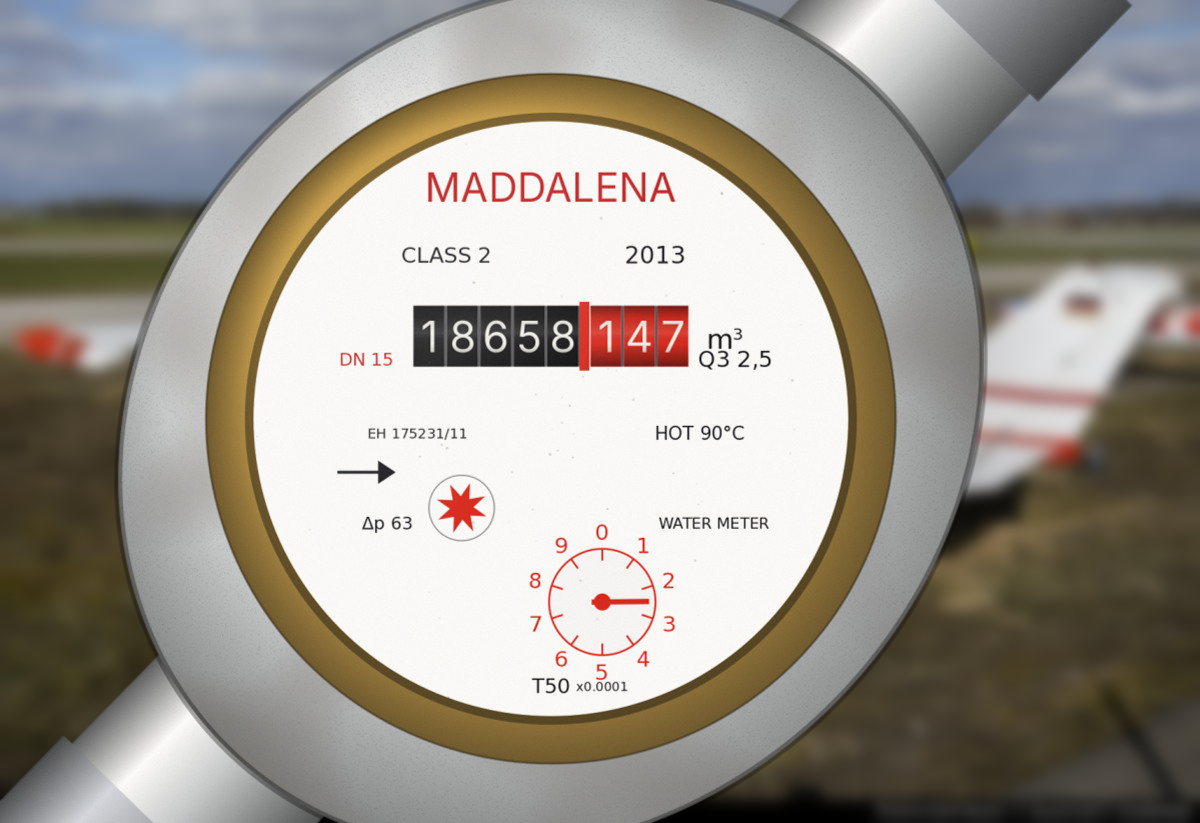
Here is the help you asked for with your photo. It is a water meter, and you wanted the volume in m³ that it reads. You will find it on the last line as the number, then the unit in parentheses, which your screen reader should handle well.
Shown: 18658.1472 (m³)
